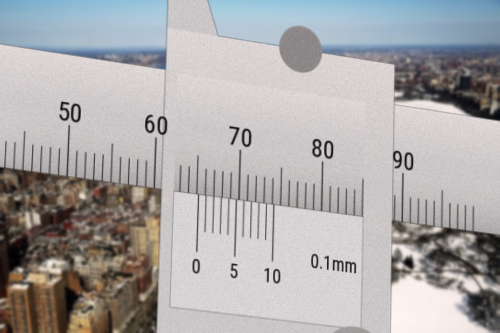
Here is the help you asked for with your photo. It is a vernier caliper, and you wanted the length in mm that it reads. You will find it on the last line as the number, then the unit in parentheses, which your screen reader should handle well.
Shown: 65.2 (mm)
